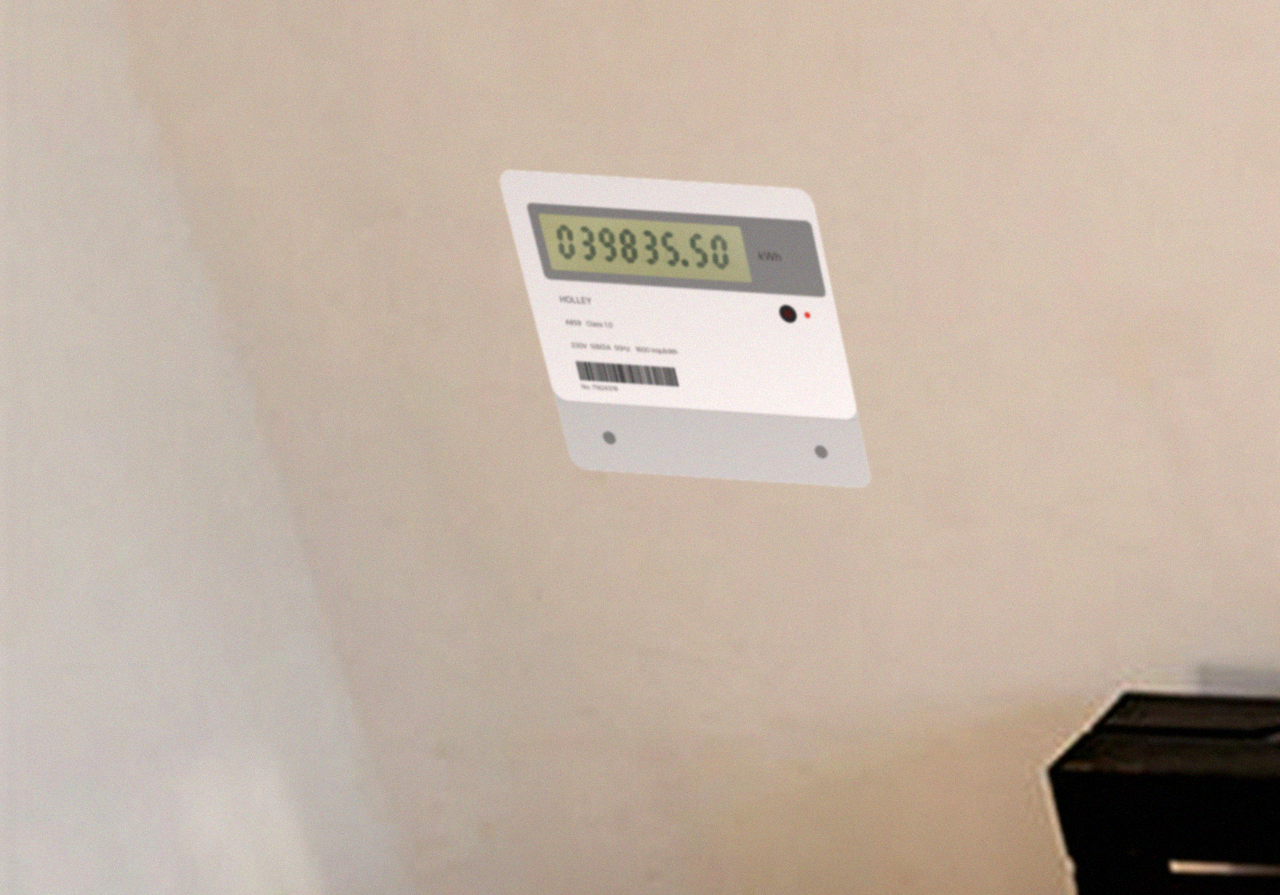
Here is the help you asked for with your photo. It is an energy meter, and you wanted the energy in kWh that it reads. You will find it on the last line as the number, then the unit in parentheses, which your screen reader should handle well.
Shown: 39835.50 (kWh)
